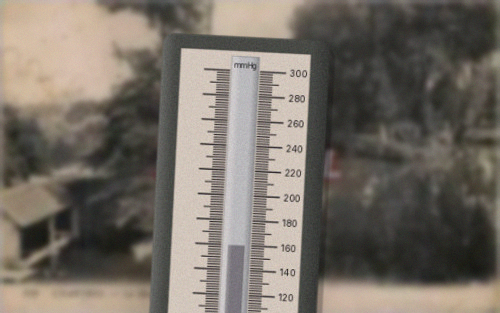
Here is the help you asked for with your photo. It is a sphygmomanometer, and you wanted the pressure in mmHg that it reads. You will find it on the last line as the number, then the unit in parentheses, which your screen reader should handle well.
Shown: 160 (mmHg)
